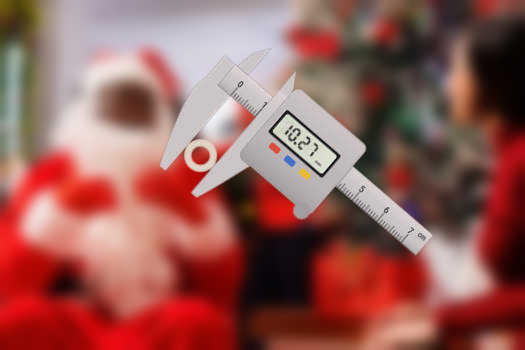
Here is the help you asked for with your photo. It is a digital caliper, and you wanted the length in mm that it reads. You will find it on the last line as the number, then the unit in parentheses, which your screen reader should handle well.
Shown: 10.27 (mm)
